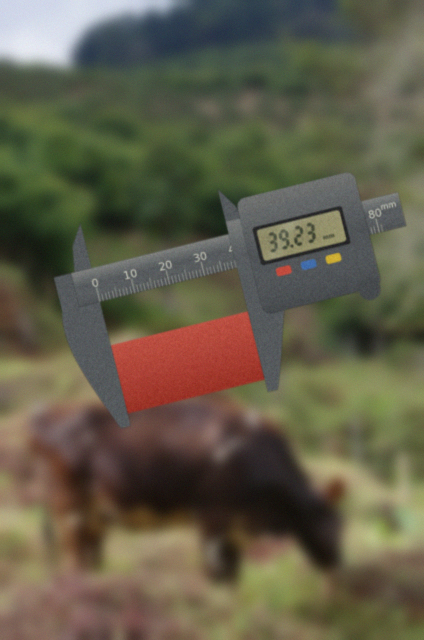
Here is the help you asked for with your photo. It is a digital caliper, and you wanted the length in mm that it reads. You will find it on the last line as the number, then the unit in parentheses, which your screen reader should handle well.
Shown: 39.23 (mm)
